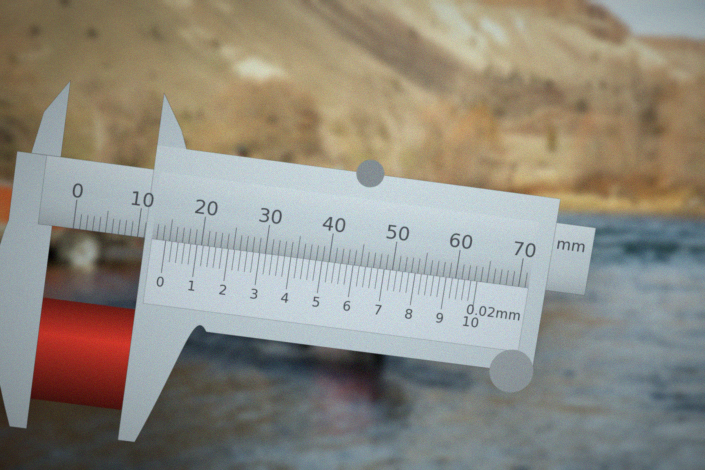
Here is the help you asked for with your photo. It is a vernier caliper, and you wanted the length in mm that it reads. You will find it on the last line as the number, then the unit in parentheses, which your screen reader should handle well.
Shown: 14.4 (mm)
